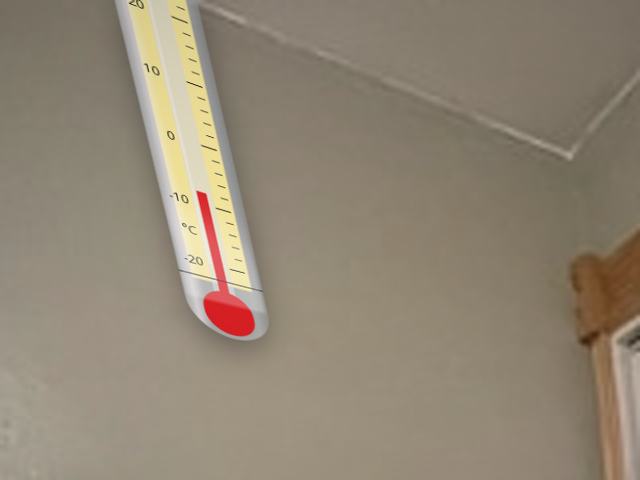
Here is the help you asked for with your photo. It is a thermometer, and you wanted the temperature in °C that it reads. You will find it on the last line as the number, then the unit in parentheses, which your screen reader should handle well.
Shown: -8 (°C)
